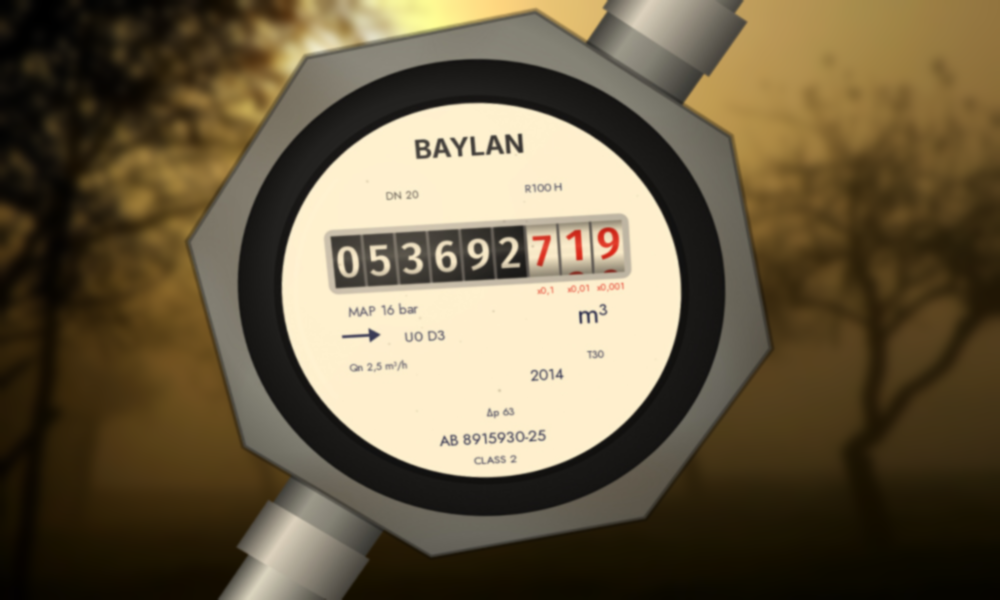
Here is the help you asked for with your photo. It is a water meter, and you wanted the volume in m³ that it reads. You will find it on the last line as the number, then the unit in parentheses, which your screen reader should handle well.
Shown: 53692.719 (m³)
